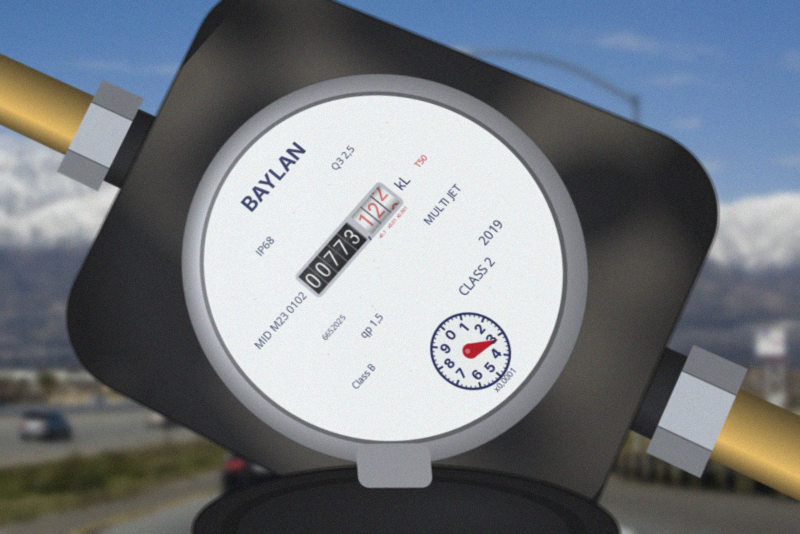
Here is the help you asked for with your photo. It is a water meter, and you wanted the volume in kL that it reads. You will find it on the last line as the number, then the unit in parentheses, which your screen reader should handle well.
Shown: 773.1223 (kL)
